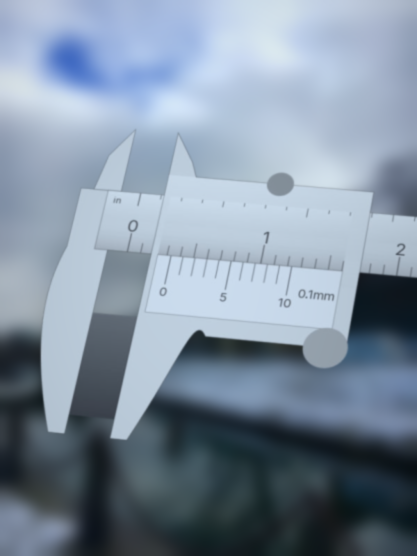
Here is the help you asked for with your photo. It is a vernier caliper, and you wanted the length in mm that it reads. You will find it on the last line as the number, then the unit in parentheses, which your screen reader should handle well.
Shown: 3.3 (mm)
